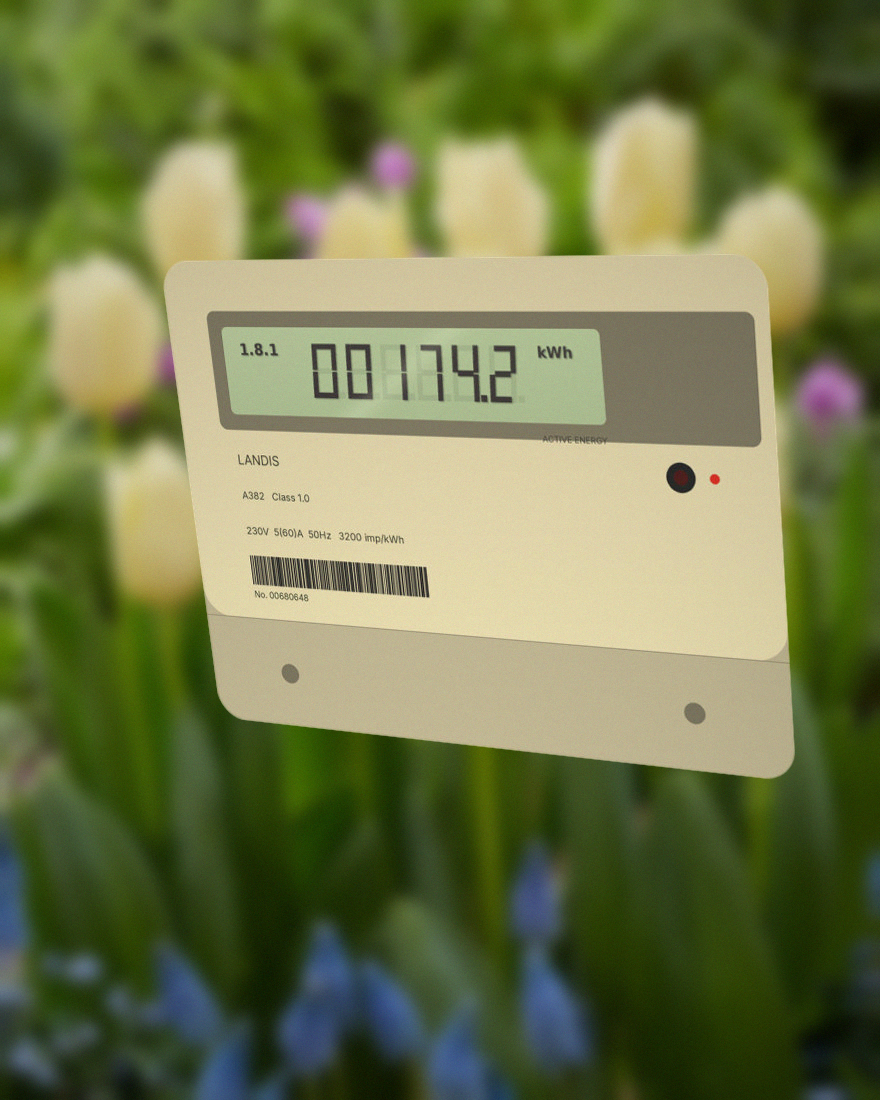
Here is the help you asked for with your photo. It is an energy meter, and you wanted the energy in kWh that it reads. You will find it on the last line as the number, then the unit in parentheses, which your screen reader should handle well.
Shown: 174.2 (kWh)
